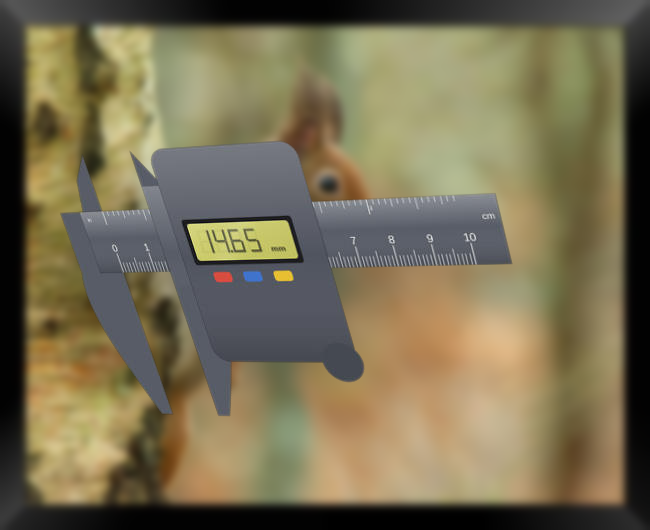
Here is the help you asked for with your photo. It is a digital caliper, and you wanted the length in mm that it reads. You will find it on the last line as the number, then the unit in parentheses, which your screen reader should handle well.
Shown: 14.65 (mm)
